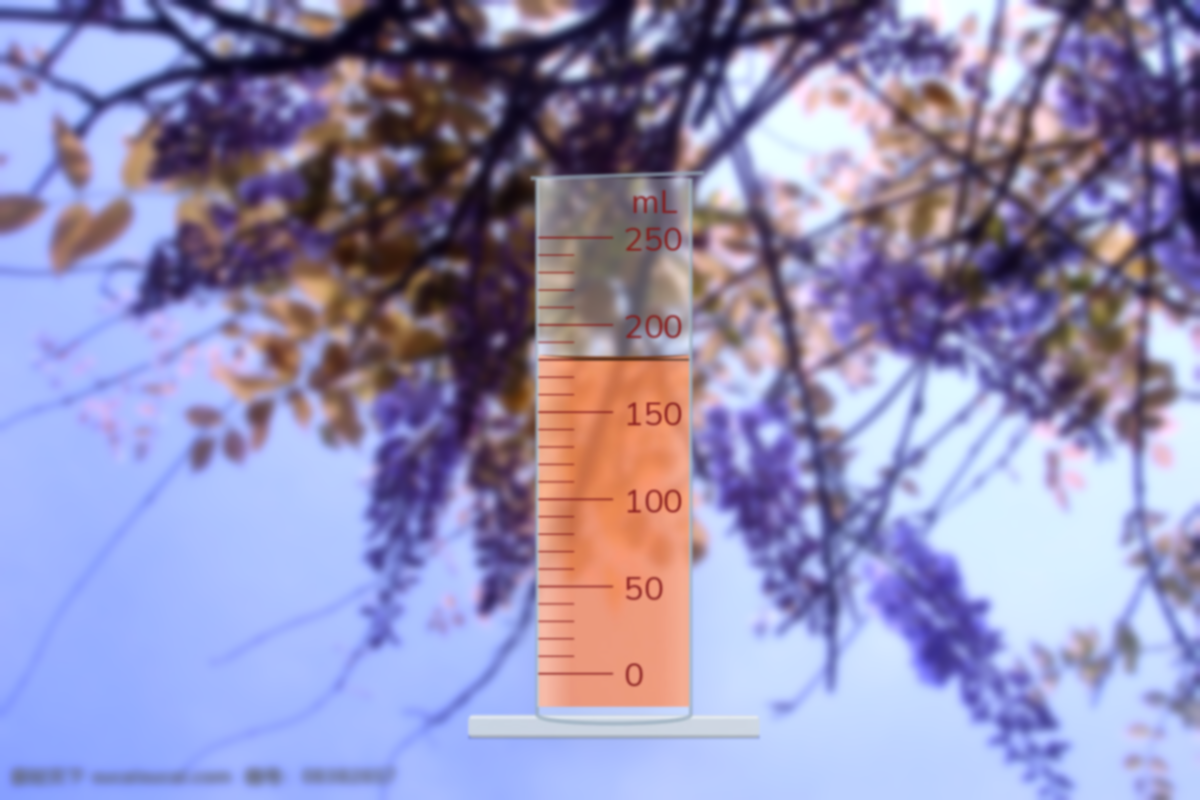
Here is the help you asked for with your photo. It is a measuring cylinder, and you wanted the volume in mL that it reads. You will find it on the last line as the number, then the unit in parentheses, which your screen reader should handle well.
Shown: 180 (mL)
